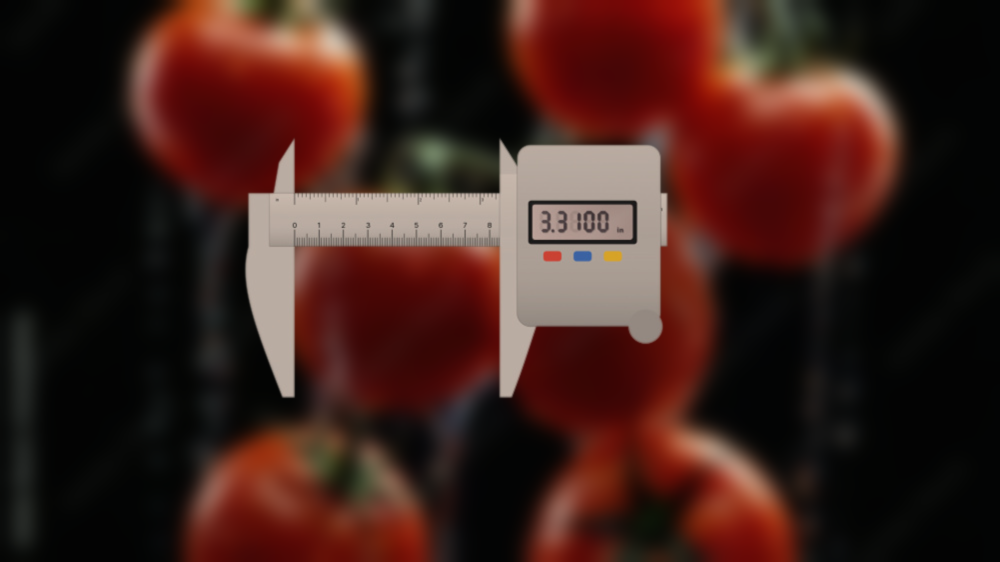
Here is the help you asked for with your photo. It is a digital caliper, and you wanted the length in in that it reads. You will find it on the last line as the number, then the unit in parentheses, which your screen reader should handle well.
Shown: 3.3100 (in)
